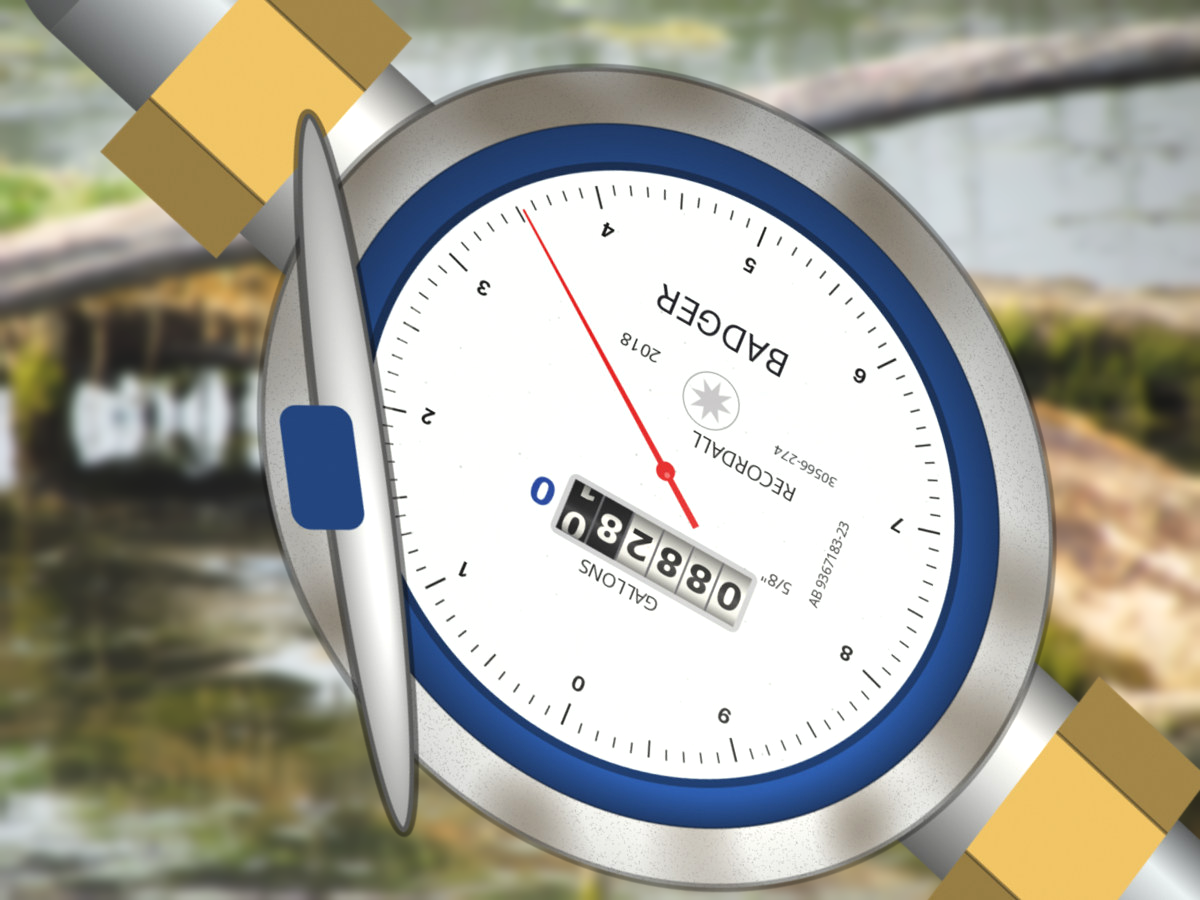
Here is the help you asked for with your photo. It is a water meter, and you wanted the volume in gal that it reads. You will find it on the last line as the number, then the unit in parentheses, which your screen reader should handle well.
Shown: 882803.5 (gal)
